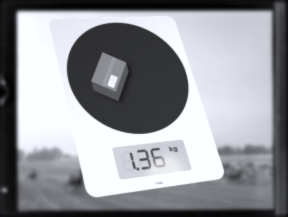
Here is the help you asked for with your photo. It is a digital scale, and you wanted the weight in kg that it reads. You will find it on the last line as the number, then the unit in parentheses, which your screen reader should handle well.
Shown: 1.36 (kg)
